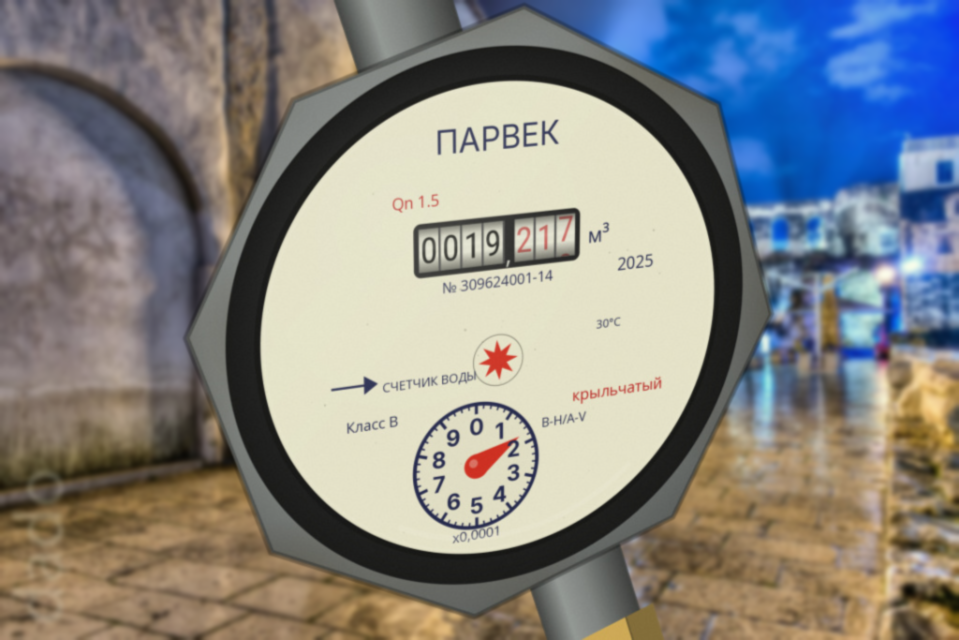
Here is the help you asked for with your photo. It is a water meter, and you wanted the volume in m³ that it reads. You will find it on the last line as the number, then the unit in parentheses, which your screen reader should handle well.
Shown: 19.2171 (m³)
